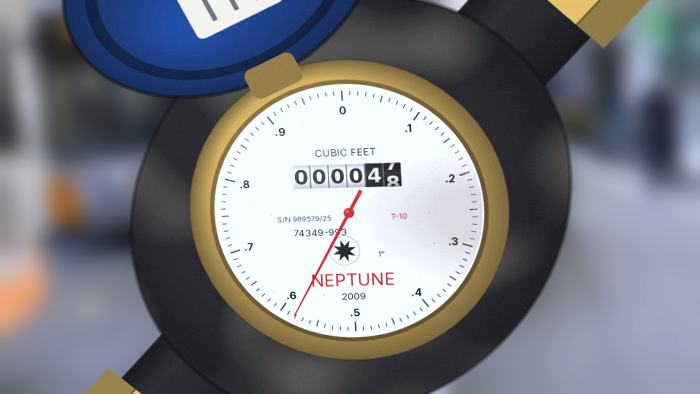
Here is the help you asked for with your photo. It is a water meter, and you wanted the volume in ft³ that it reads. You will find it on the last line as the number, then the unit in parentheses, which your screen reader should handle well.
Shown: 47.58 (ft³)
